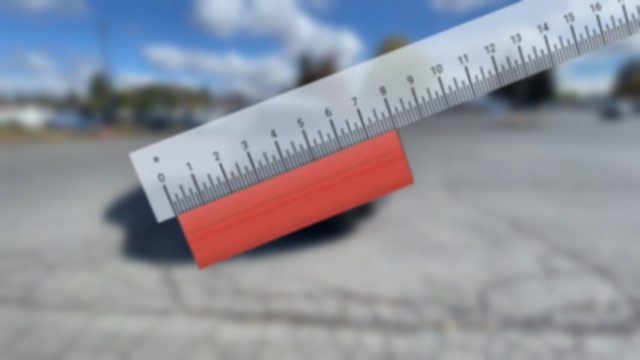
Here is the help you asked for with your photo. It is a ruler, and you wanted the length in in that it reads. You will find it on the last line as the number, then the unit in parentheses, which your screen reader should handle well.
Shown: 8 (in)
